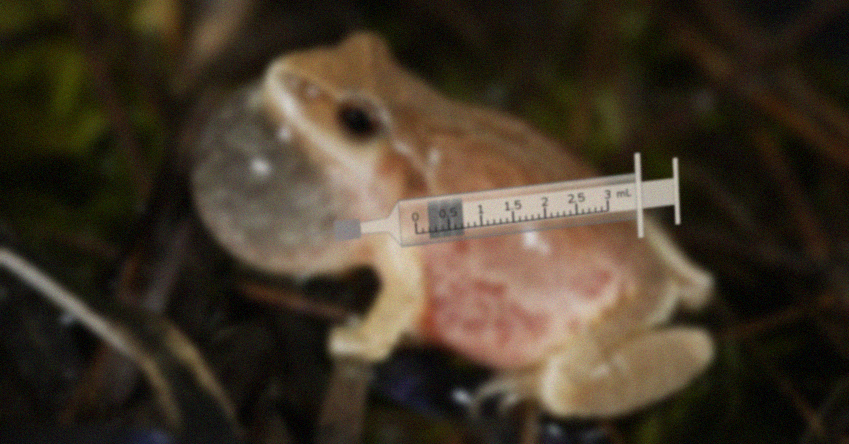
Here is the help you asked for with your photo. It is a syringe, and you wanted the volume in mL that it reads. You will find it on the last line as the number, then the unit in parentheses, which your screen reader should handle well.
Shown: 0.2 (mL)
